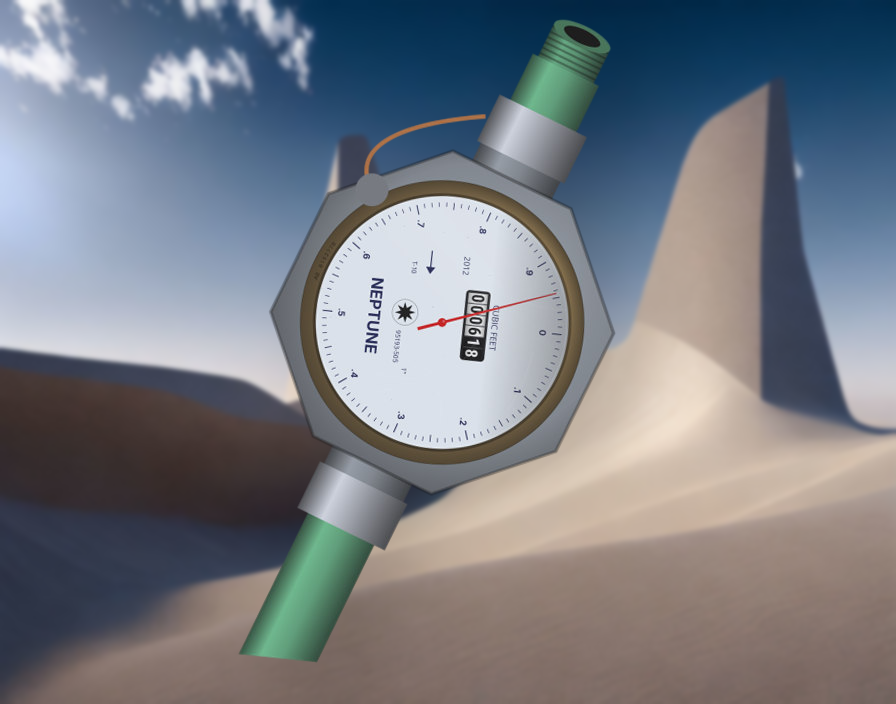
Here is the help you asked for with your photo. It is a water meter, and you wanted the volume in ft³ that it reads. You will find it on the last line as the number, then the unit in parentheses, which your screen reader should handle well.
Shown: 617.94 (ft³)
